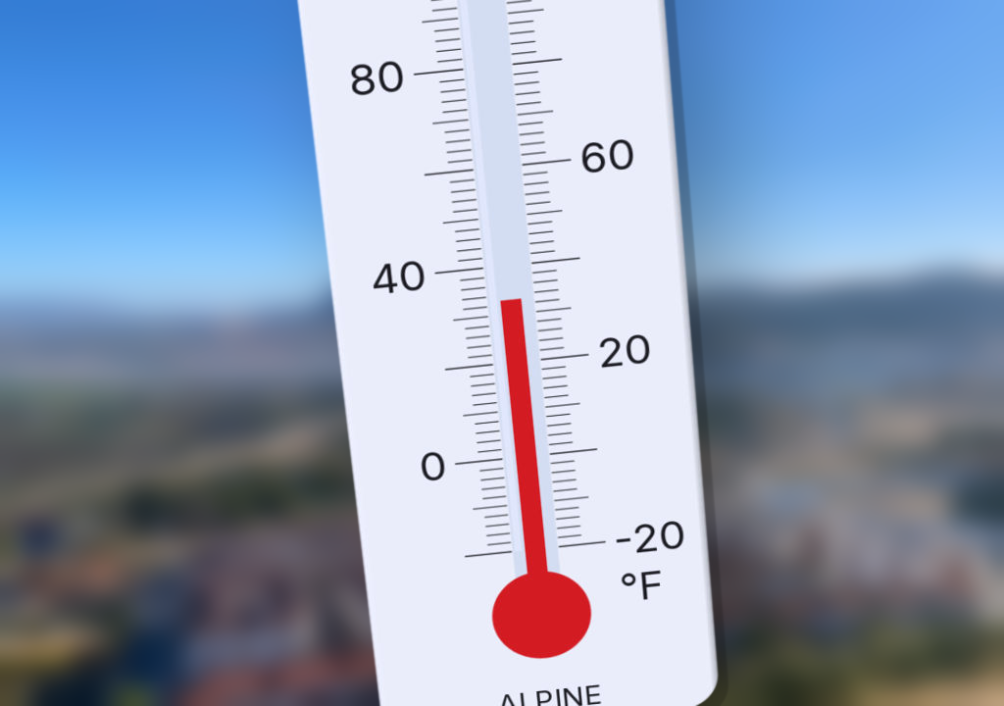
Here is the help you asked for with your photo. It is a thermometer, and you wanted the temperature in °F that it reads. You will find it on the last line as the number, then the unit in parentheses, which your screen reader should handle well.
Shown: 33 (°F)
